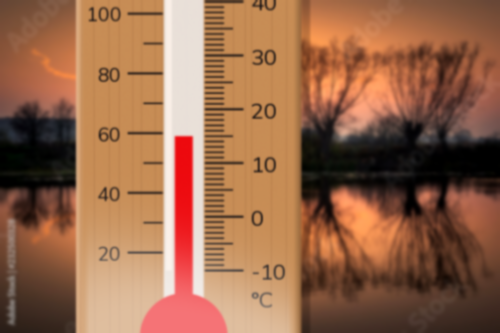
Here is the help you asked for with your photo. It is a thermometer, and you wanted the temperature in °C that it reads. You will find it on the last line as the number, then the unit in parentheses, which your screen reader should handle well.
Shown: 15 (°C)
